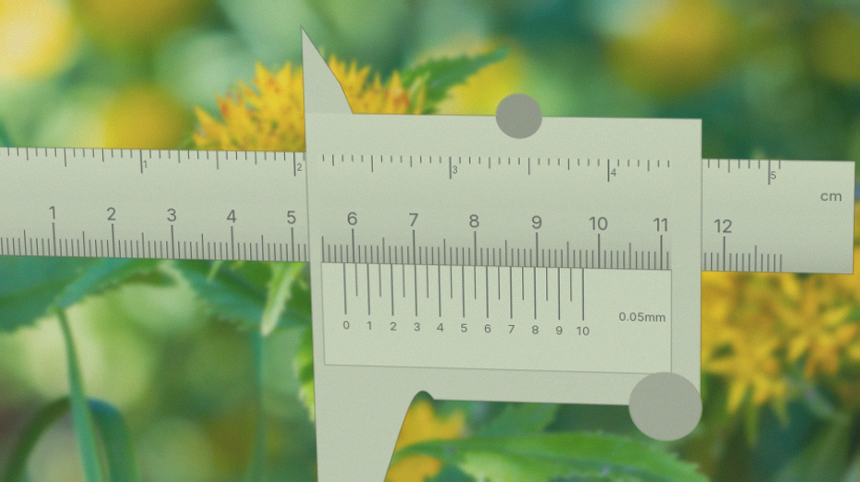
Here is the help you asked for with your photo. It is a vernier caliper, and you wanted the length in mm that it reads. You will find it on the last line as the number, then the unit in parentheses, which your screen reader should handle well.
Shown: 58.4 (mm)
